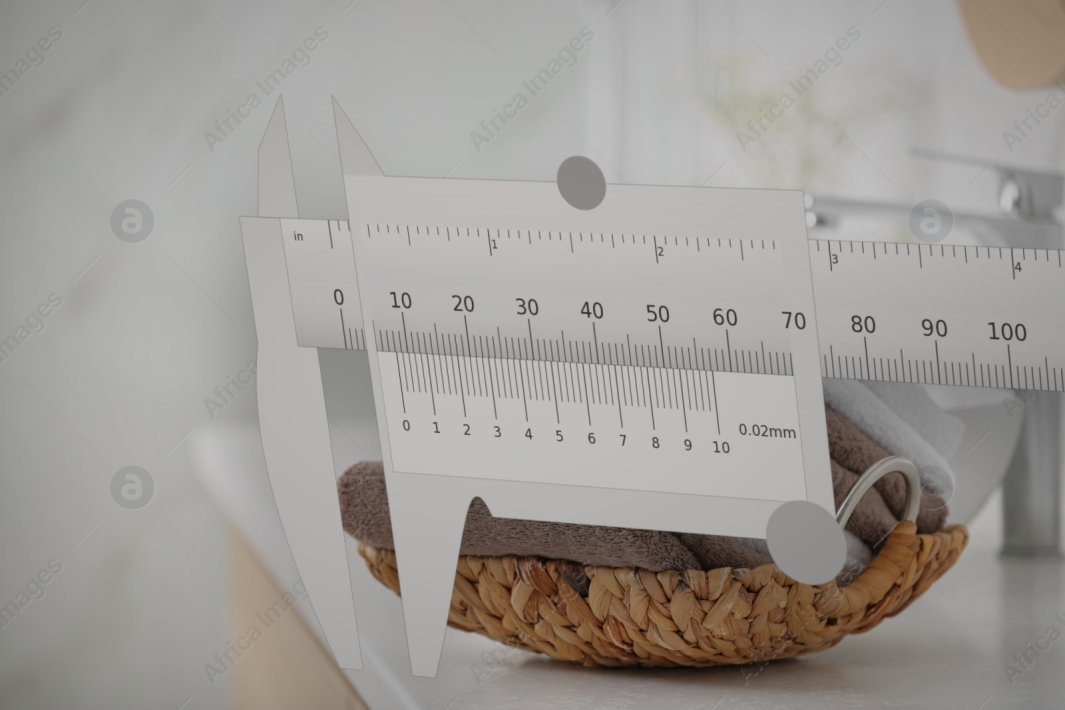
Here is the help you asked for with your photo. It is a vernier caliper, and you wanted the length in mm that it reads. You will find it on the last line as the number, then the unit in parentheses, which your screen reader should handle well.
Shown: 8.2 (mm)
